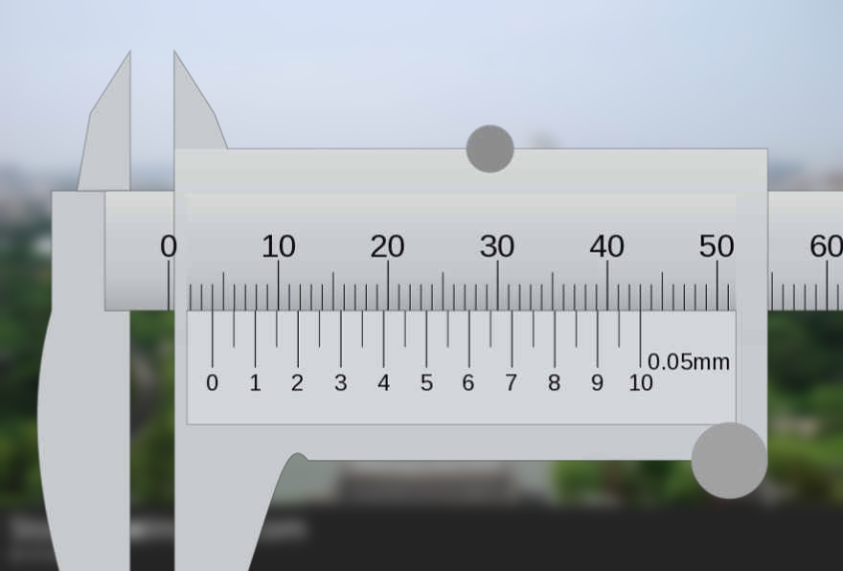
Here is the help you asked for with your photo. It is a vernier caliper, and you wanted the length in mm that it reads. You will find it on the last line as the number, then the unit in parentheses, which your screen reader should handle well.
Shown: 4.0 (mm)
